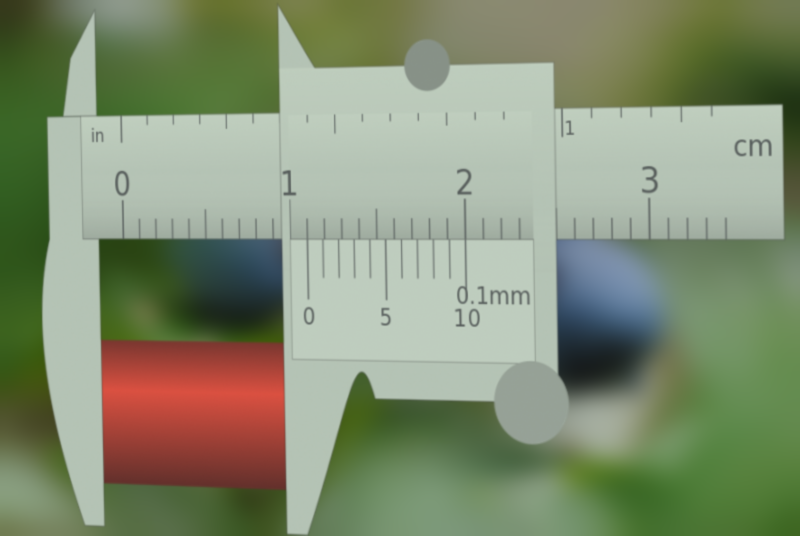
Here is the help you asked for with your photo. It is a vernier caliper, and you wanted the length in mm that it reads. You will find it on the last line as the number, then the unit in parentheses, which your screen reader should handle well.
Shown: 11.0 (mm)
